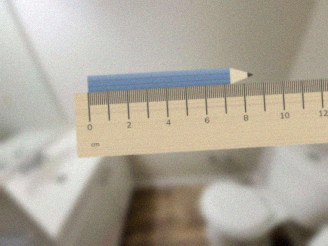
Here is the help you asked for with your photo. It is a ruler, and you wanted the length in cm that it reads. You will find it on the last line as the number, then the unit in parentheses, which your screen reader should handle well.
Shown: 8.5 (cm)
